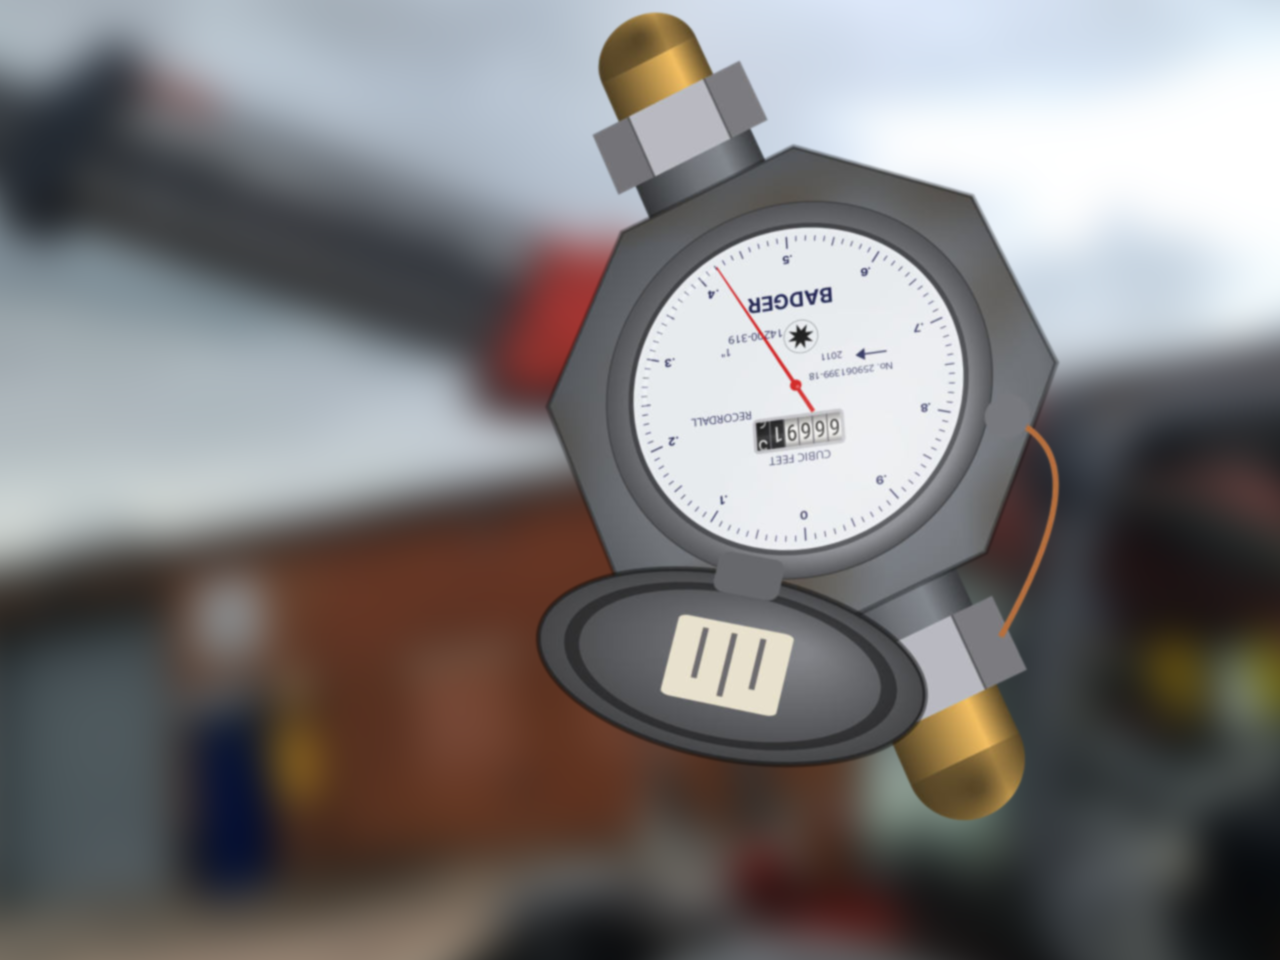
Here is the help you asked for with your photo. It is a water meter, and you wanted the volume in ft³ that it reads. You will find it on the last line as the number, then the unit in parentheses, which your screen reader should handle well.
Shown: 666915.42 (ft³)
